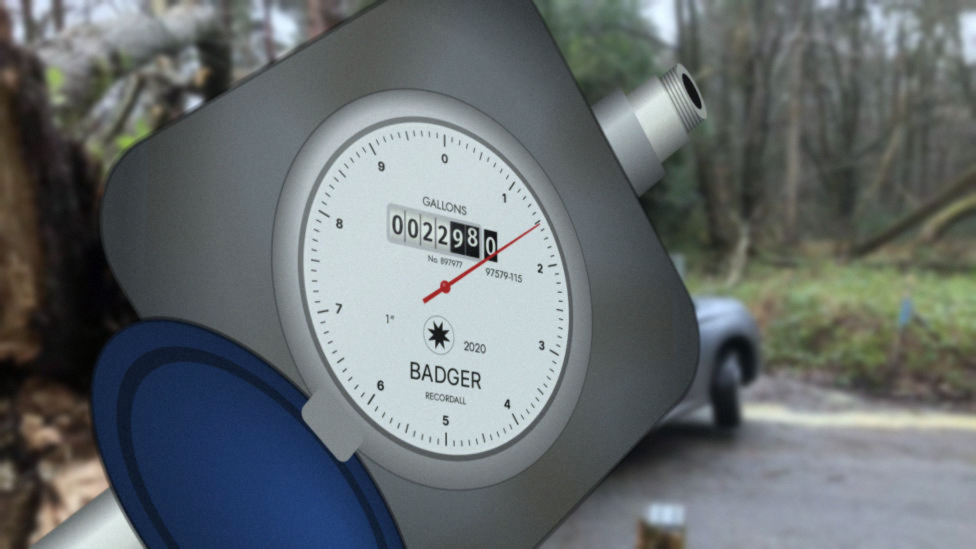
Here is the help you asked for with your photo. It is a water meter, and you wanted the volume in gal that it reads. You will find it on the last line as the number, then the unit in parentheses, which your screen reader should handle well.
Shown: 22981.5 (gal)
